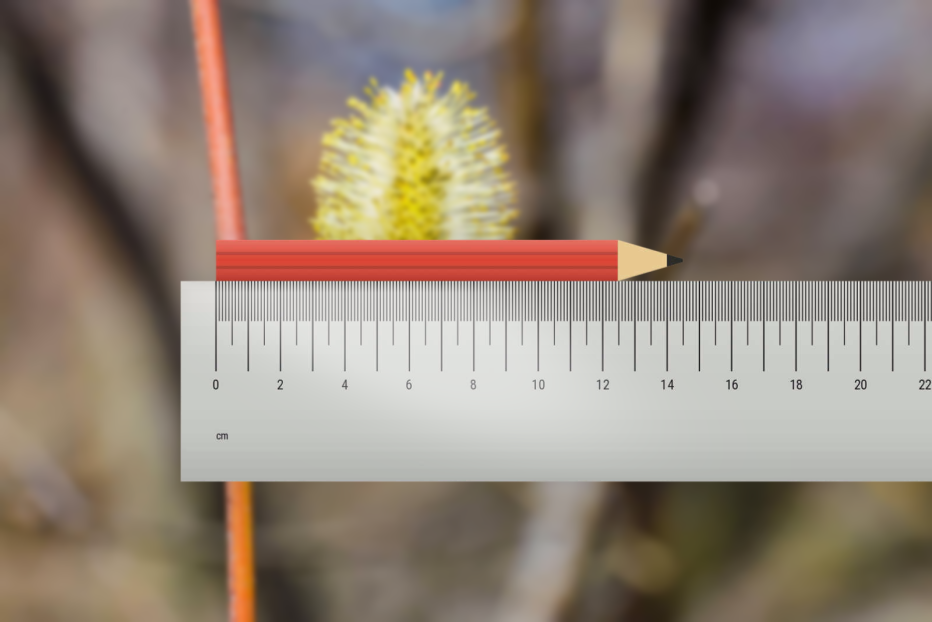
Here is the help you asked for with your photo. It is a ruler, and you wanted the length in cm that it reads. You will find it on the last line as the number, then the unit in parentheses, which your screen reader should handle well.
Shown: 14.5 (cm)
